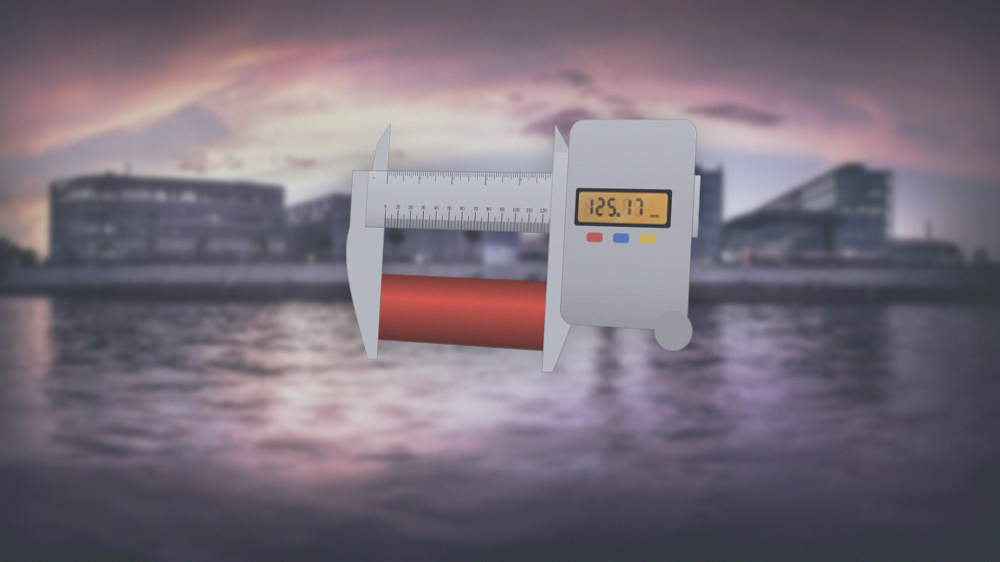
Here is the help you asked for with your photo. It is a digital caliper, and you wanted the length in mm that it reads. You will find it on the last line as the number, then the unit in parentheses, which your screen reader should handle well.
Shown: 125.17 (mm)
